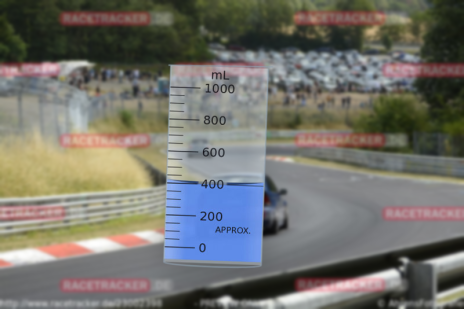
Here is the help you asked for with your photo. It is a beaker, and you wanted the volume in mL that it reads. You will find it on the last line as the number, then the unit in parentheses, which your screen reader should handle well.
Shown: 400 (mL)
